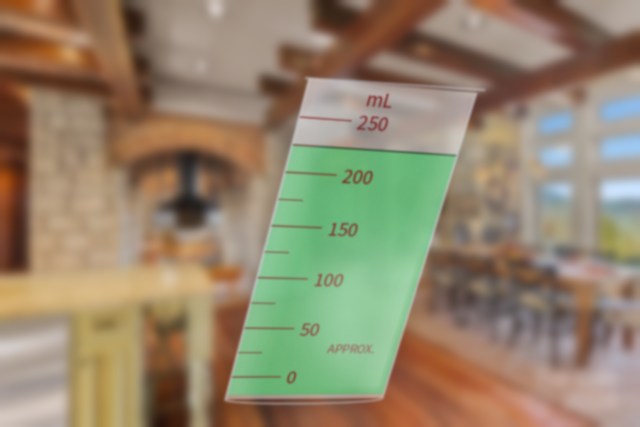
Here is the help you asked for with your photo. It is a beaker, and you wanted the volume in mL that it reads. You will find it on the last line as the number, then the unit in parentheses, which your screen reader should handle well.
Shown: 225 (mL)
